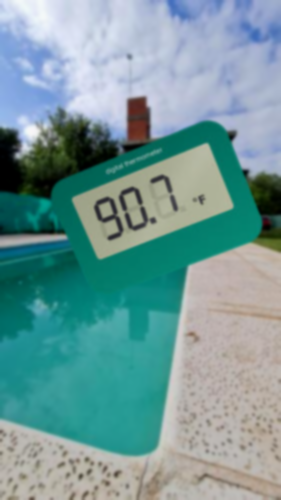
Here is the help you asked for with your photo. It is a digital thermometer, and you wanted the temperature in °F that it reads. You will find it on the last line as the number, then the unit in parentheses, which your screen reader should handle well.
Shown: 90.7 (°F)
